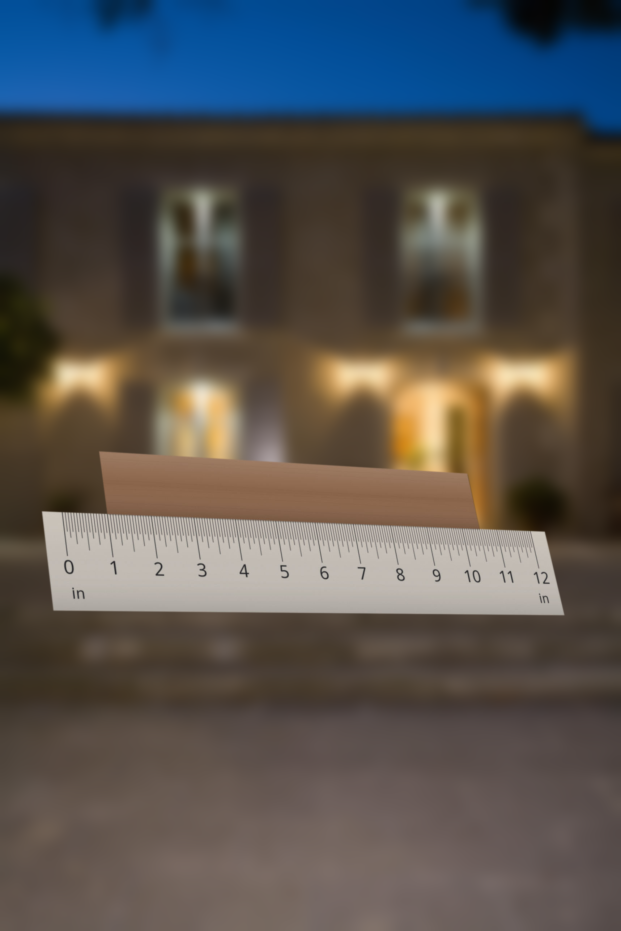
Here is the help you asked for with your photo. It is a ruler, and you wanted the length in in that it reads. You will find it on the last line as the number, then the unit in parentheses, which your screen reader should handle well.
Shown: 9.5 (in)
